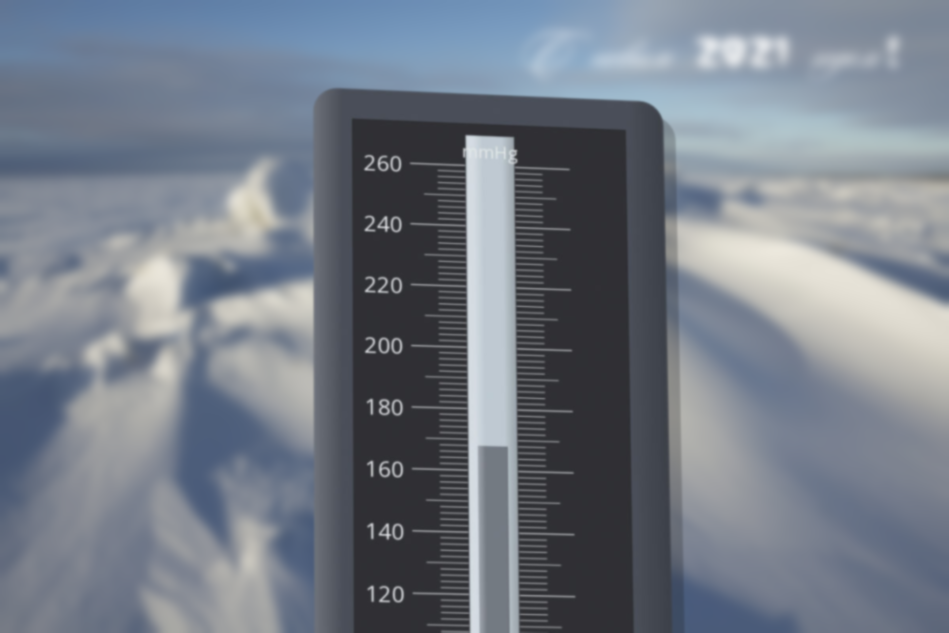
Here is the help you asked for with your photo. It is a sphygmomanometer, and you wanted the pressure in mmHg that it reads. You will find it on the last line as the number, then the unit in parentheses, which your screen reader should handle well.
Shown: 168 (mmHg)
